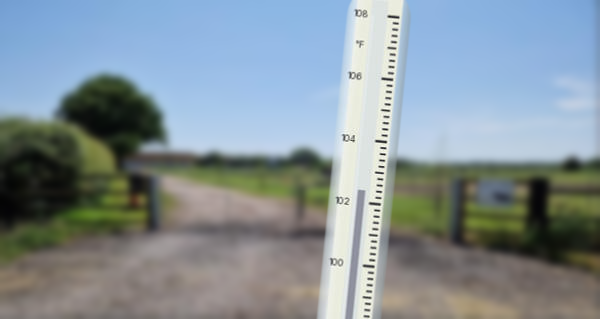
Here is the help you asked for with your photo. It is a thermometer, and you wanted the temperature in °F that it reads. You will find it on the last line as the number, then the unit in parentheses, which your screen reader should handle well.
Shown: 102.4 (°F)
